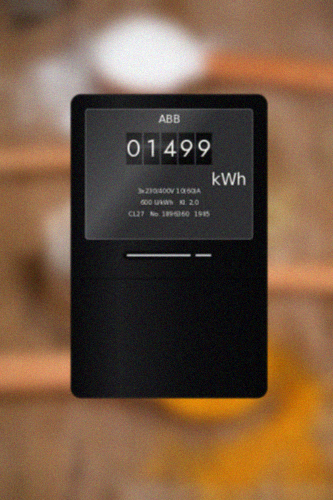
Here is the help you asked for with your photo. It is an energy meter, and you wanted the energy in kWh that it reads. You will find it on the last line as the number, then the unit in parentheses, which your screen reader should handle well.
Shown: 1499 (kWh)
